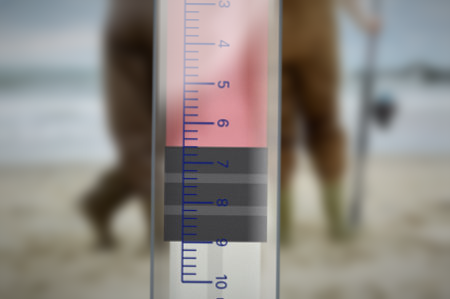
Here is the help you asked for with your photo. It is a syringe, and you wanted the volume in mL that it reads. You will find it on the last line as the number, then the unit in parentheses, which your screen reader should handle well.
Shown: 6.6 (mL)
